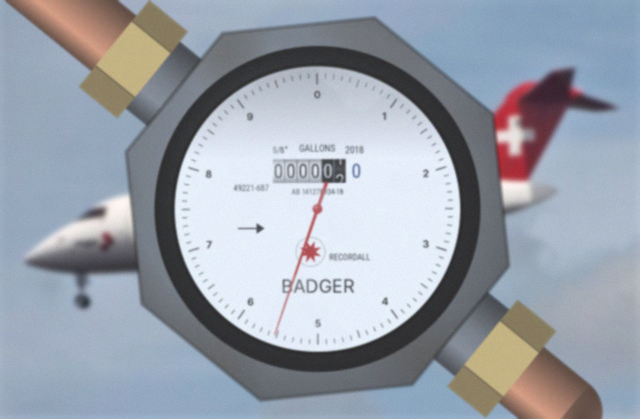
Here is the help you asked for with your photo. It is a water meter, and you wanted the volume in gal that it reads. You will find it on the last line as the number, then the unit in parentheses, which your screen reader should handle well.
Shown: 15.5 (gal)
